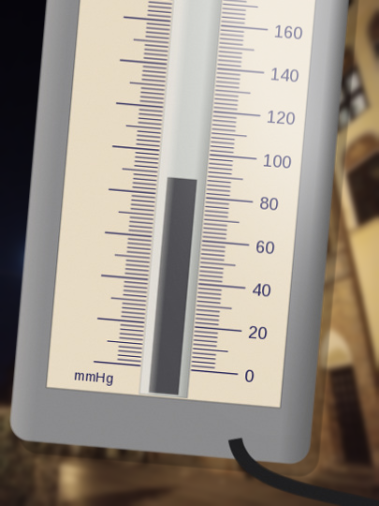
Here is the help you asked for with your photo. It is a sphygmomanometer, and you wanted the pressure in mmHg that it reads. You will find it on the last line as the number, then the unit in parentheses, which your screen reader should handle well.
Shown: 88 (mmHg)
